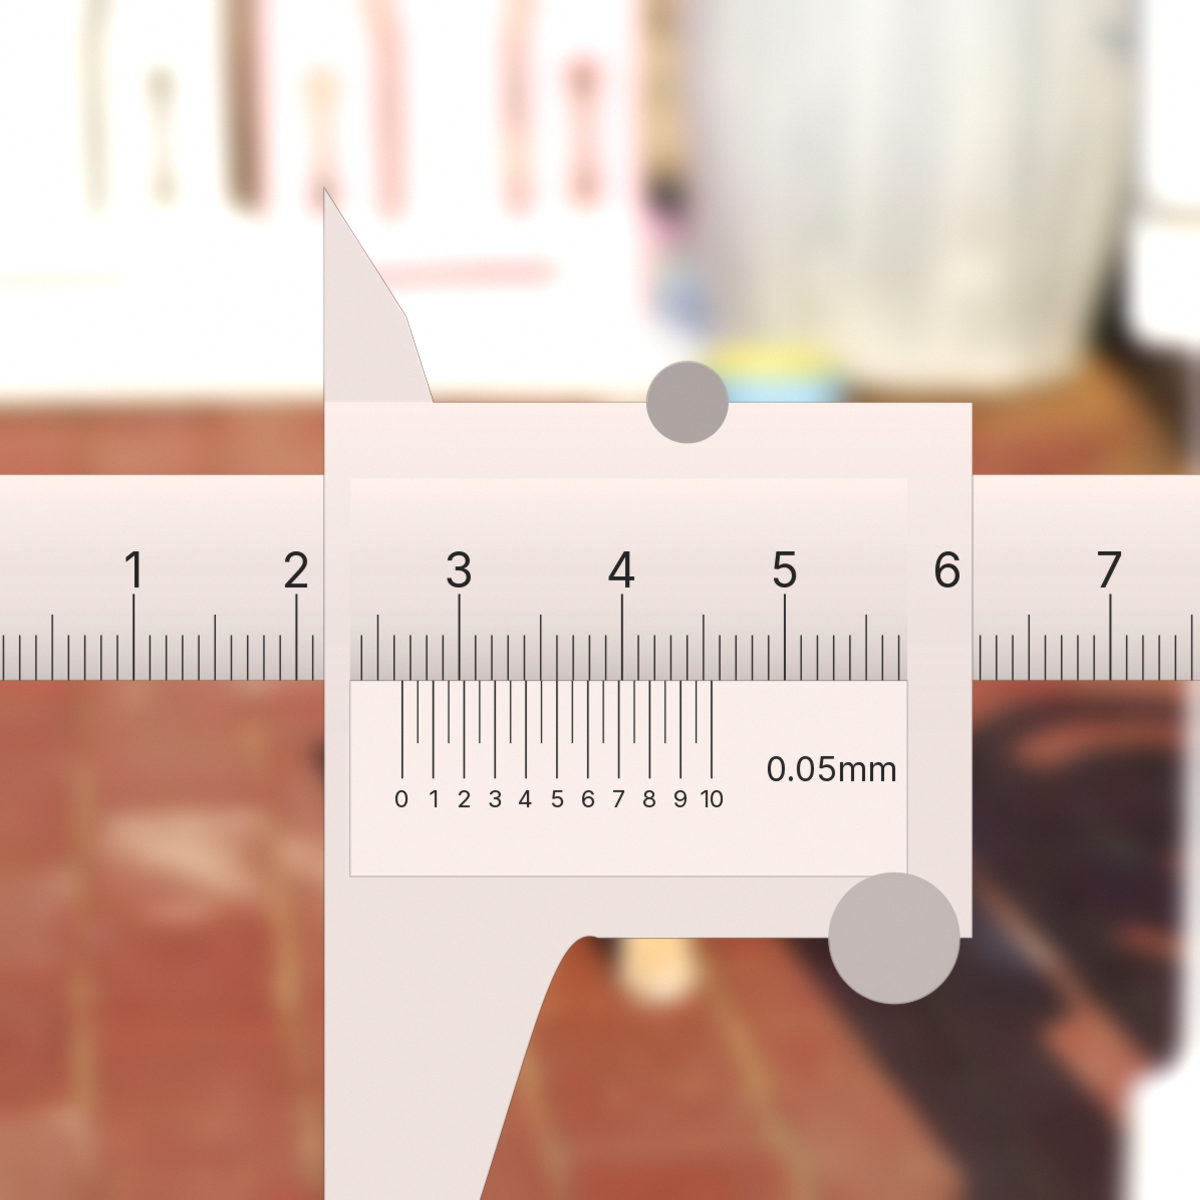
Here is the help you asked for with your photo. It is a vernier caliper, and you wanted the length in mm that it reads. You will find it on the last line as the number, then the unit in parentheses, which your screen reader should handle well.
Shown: 26.5 (mm)
